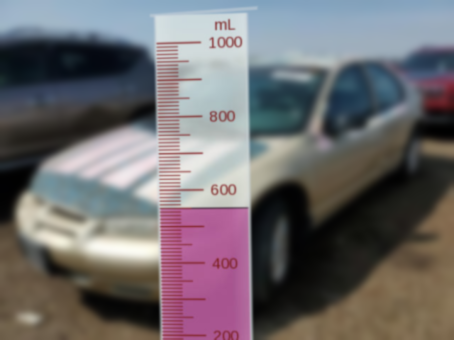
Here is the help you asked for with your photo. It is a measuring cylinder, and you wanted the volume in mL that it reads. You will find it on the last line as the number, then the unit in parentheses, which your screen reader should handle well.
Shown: 550 (mL)
